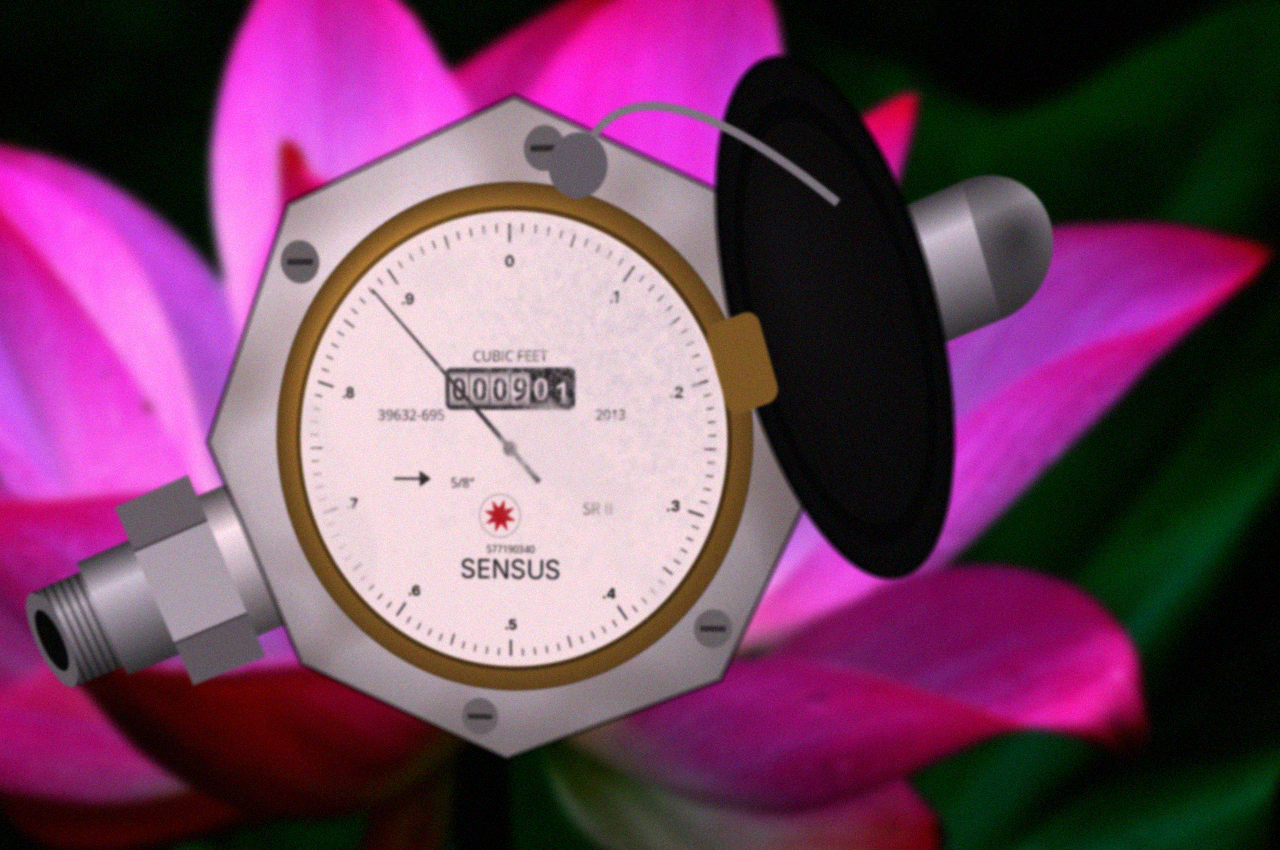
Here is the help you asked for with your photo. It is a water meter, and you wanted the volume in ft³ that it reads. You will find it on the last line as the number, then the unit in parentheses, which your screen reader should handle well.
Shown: 900.88 (ft³)
